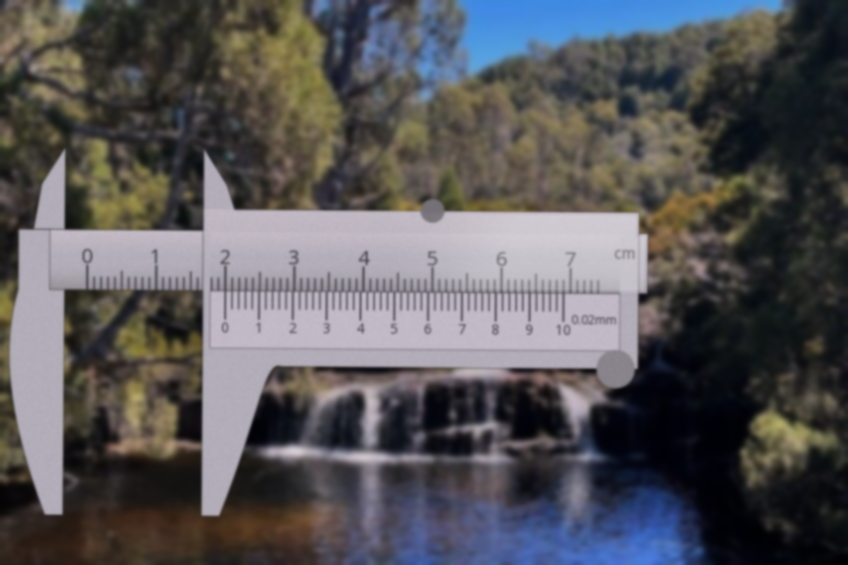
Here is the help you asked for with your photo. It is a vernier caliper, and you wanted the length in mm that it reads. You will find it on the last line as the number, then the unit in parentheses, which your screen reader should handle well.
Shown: 20.0 (mm)
